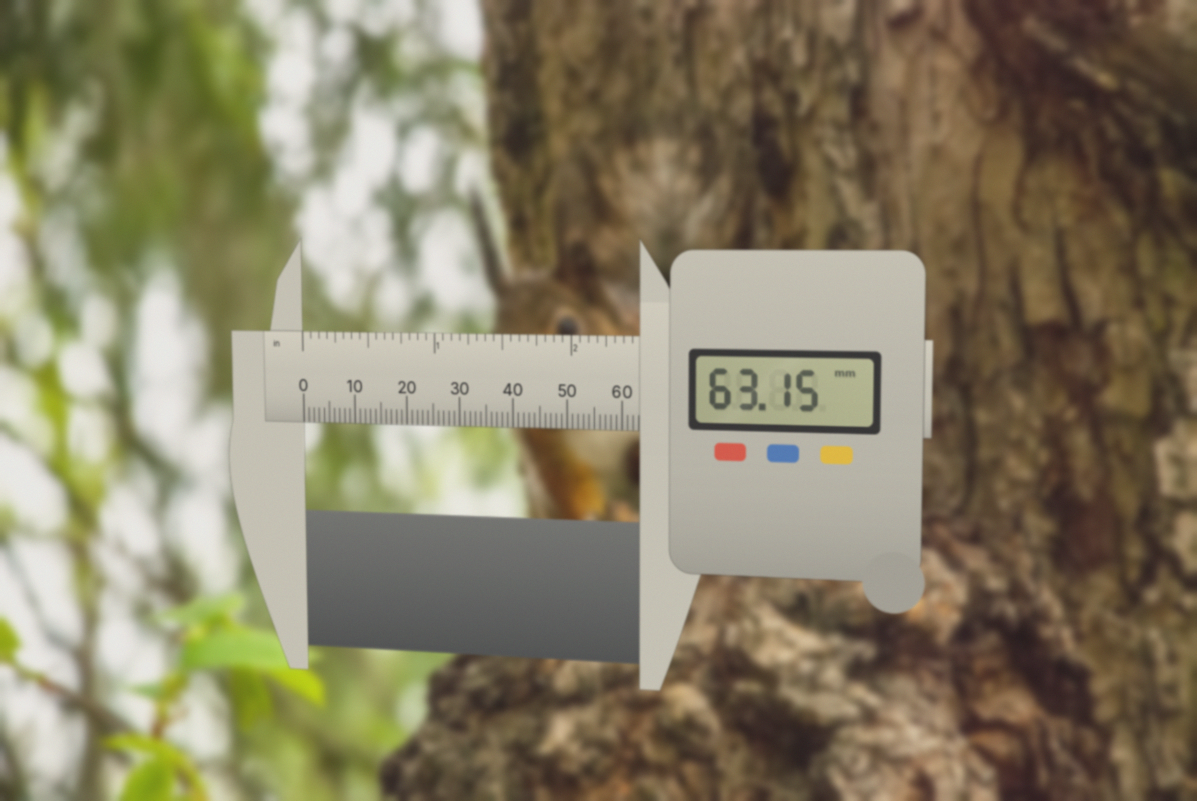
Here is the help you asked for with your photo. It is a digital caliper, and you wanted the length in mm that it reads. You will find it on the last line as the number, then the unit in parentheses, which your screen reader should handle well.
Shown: 63.15 (mm)
